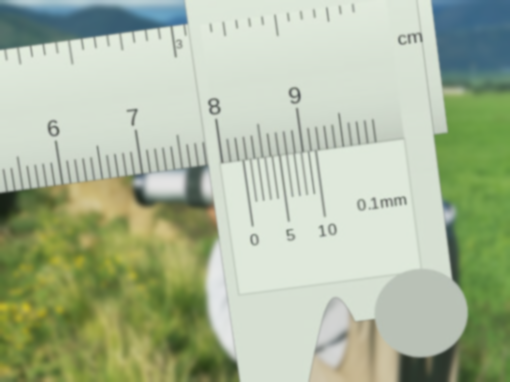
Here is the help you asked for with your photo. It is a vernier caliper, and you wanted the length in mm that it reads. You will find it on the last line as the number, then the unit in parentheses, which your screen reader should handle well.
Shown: 82.6 (mm)
